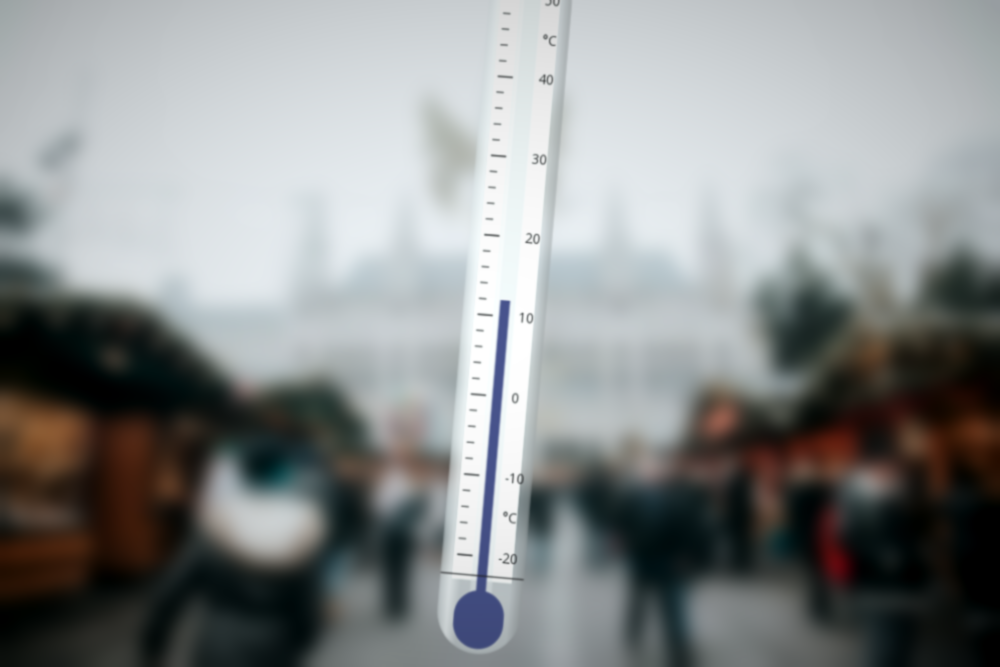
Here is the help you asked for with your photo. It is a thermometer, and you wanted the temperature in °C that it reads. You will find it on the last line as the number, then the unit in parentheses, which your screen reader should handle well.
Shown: 12 (°C)
